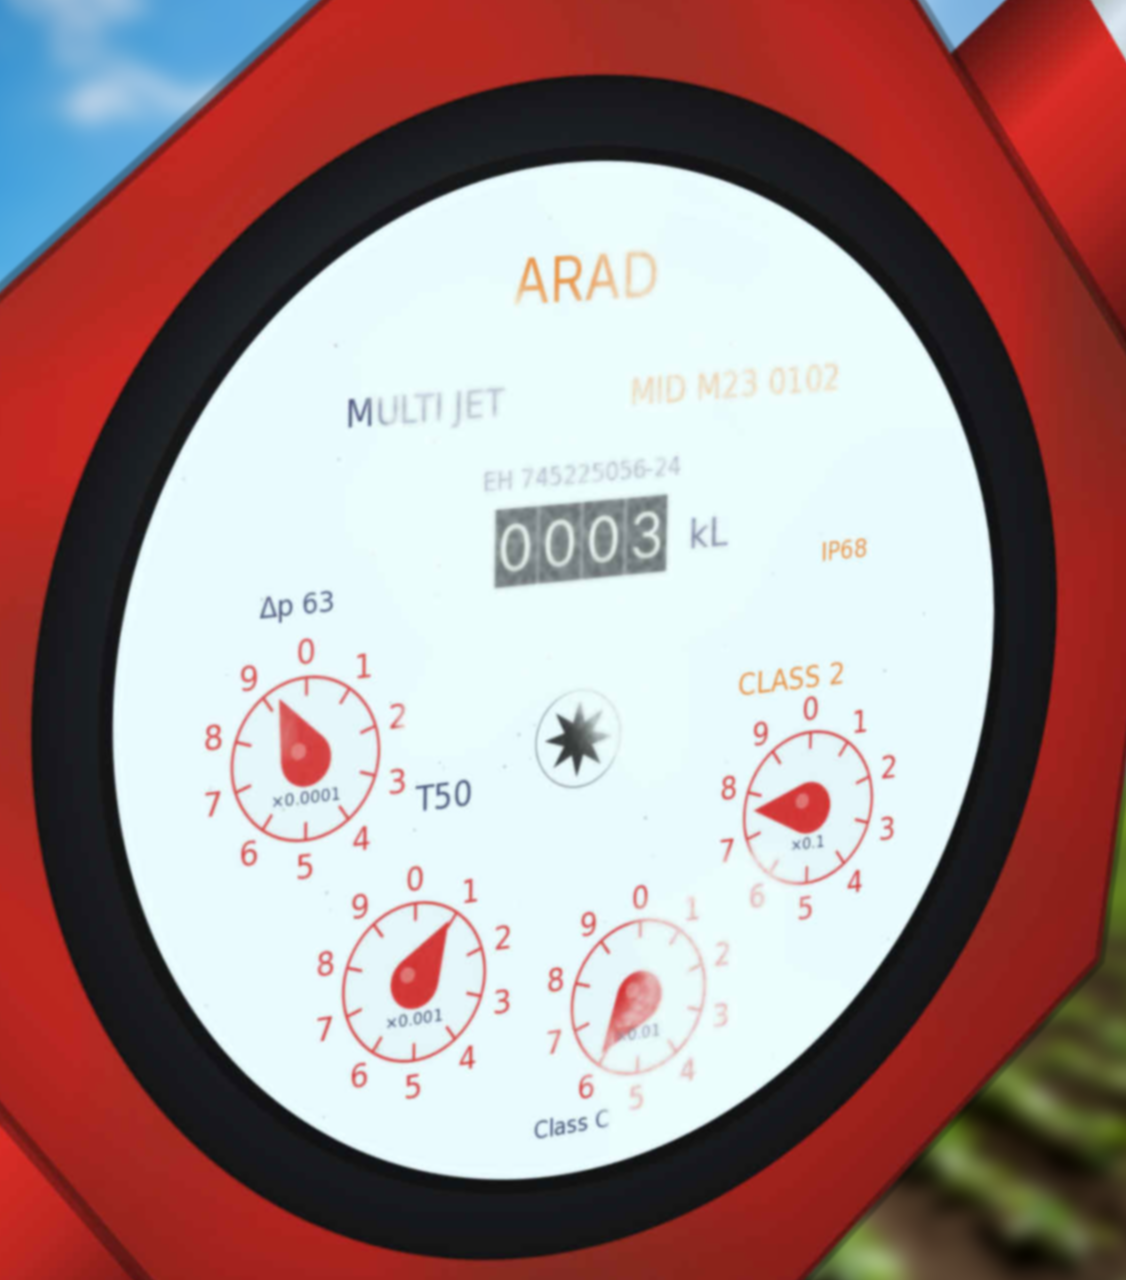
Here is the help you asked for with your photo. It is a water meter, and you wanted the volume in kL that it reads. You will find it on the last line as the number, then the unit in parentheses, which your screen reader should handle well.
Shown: 3.7609 (kL)
